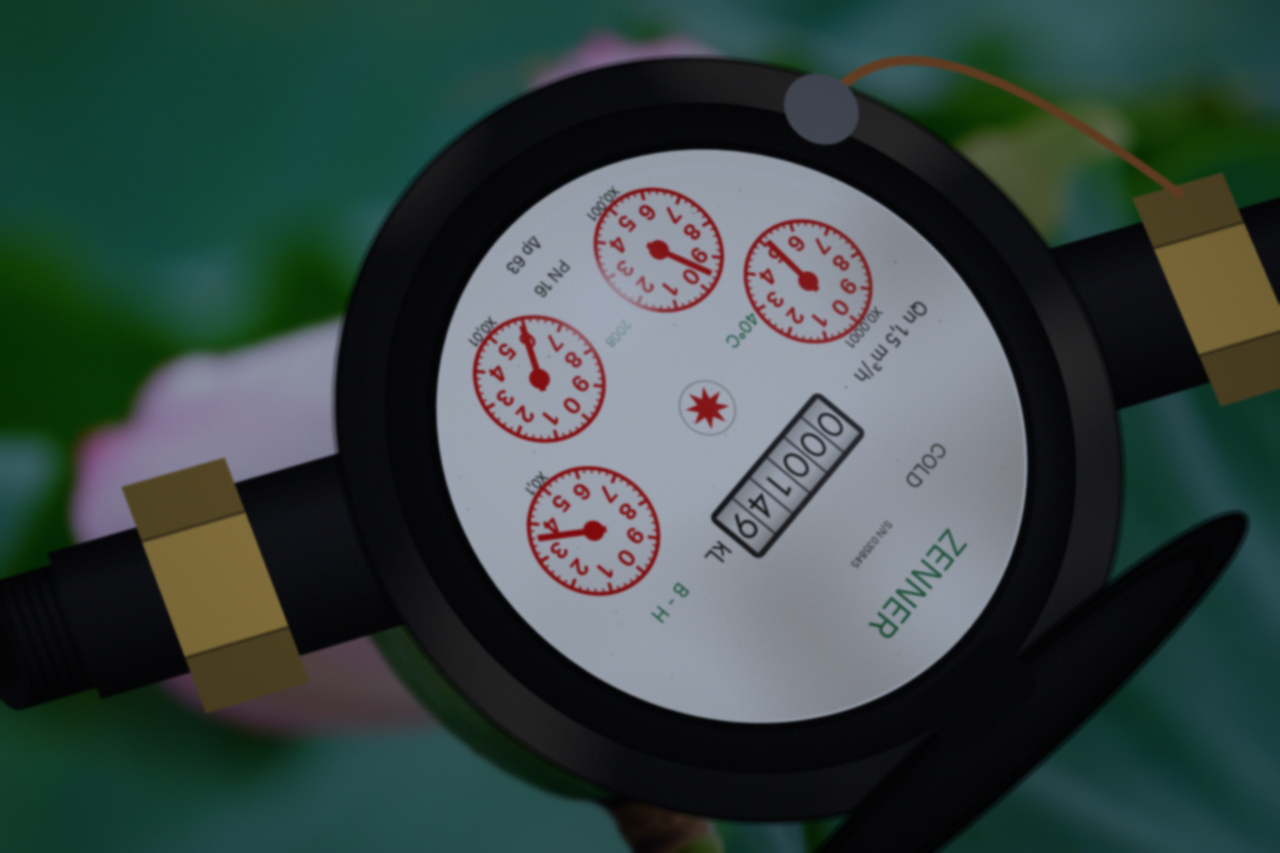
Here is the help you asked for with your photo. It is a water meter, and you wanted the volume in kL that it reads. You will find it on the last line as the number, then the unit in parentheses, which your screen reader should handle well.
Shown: 149.3595 (kL)
